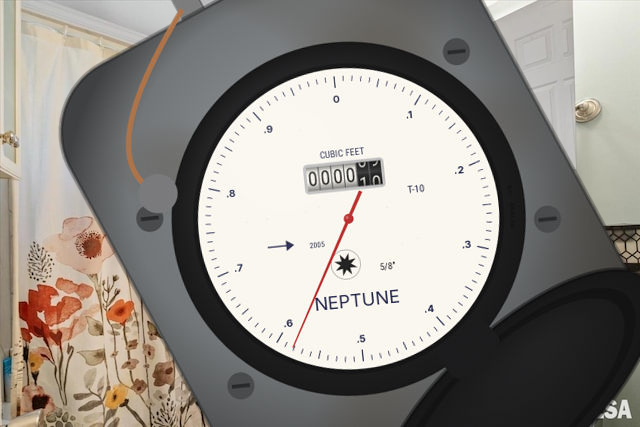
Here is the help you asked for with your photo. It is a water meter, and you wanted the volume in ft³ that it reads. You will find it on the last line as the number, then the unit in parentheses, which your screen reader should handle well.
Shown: 9.58 (ft³)
